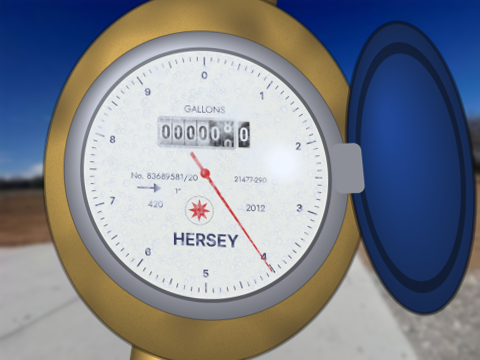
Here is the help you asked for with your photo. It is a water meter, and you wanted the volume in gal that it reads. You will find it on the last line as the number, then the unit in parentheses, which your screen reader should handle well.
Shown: 84.0 (gal)
